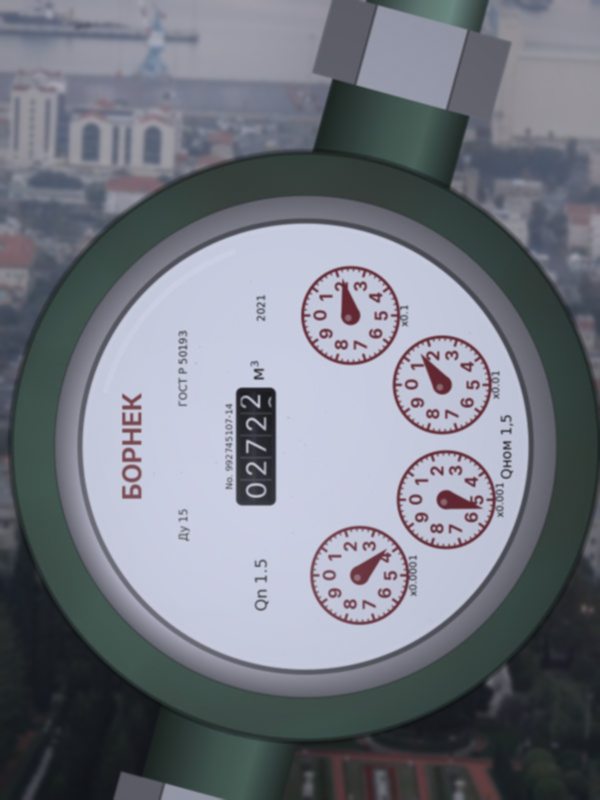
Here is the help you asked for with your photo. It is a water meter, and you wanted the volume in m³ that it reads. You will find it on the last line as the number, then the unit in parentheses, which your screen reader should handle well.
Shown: 2722.2153 (m³)
